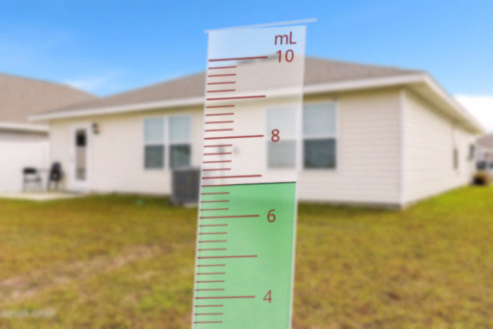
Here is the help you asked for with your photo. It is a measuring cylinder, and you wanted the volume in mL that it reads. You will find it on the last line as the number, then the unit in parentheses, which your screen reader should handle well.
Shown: 6.8 (mL)
